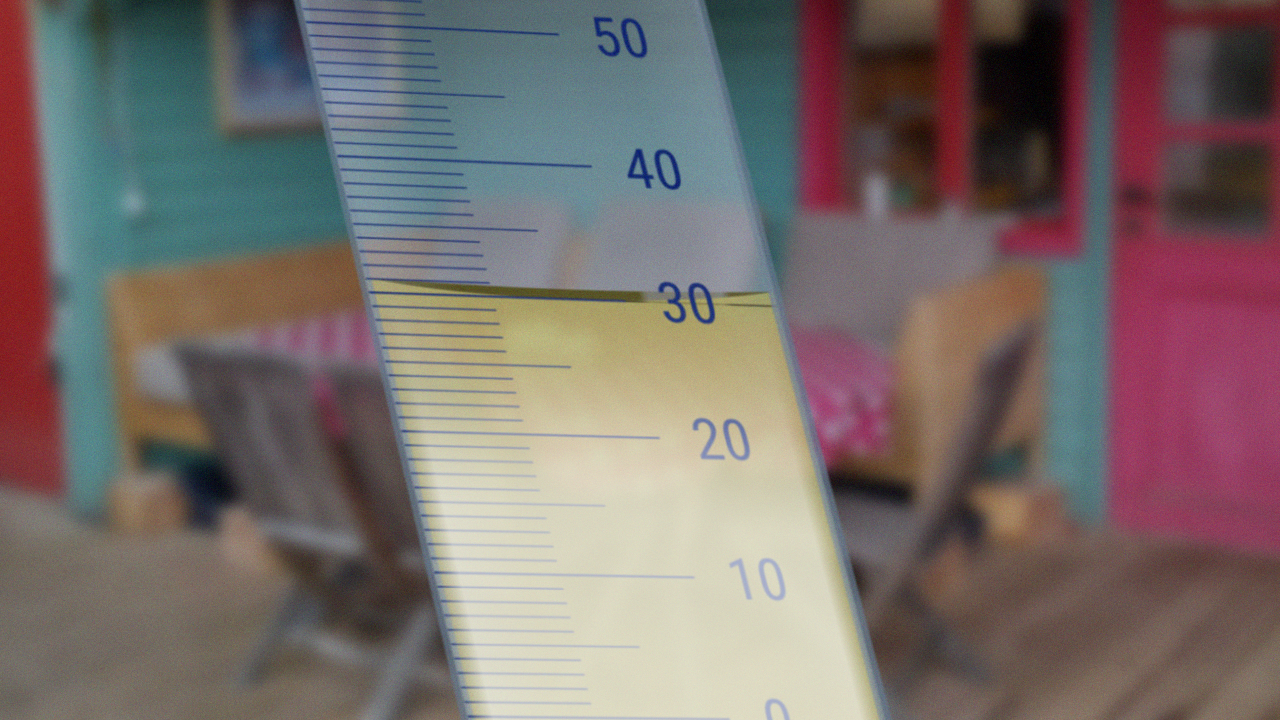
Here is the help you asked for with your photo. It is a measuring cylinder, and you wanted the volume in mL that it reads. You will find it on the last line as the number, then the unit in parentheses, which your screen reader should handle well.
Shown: 30 (mL)
